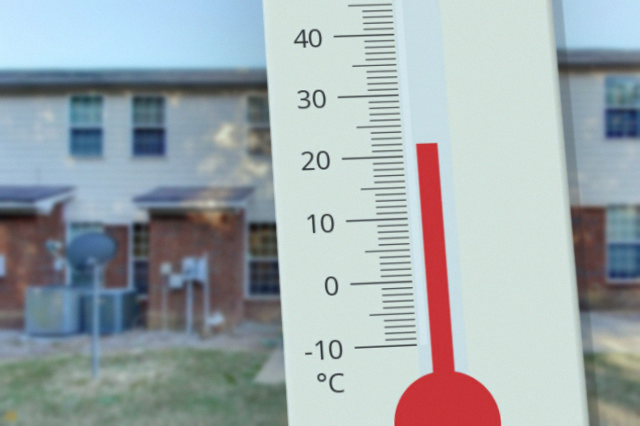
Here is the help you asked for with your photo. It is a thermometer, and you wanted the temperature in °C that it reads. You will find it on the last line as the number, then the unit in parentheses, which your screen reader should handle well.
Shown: 22 (°C)
